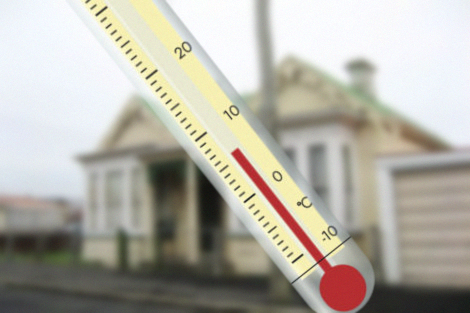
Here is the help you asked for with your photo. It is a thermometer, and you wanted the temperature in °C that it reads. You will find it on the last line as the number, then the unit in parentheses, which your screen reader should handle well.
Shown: 6 (°C)
